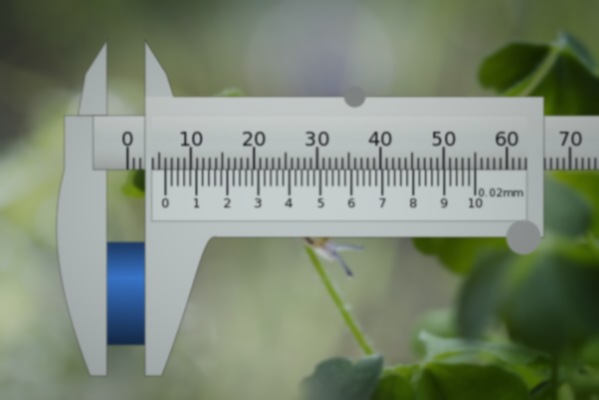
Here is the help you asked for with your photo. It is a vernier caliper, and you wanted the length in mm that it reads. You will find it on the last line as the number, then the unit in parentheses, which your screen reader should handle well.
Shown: 6.0 (mm)
